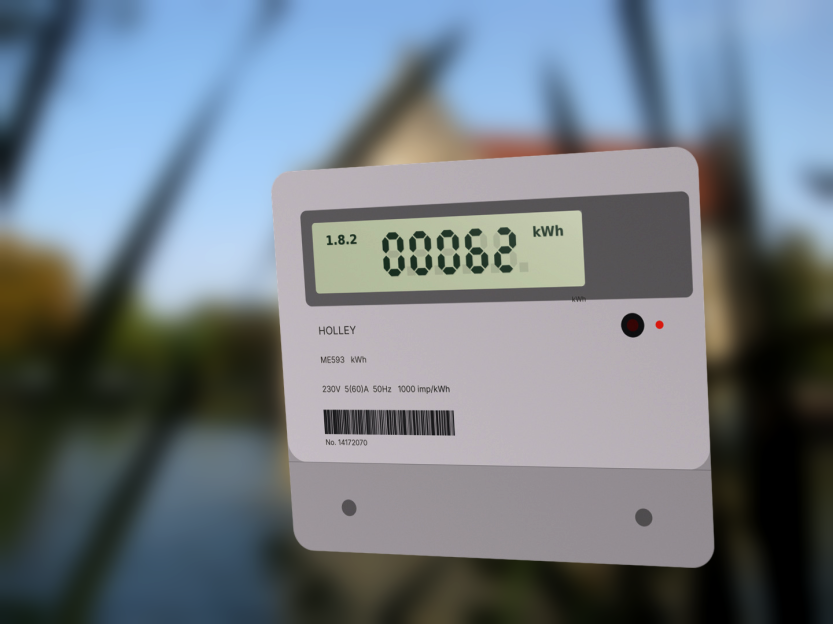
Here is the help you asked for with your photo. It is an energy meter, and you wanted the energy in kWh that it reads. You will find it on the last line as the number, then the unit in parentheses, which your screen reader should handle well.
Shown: 62 (kWh)
